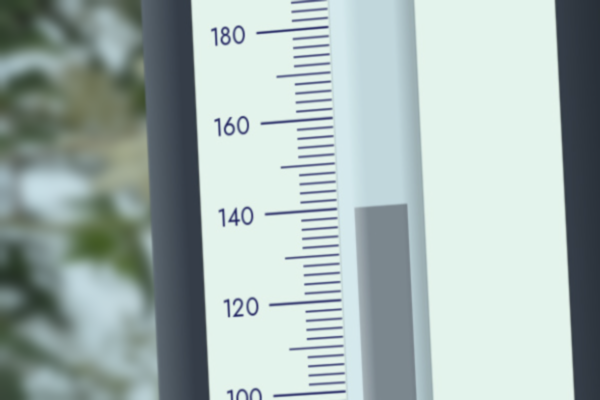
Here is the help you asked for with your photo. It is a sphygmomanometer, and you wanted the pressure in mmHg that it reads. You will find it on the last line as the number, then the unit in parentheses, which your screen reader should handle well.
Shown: 140 (mmHg)
